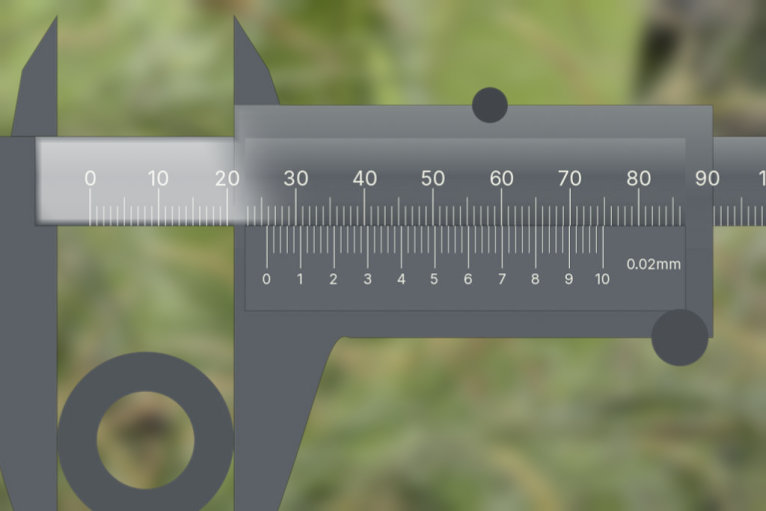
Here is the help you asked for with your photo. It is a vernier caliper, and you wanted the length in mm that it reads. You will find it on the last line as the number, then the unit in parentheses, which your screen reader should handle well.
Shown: 25.8 (mm)
